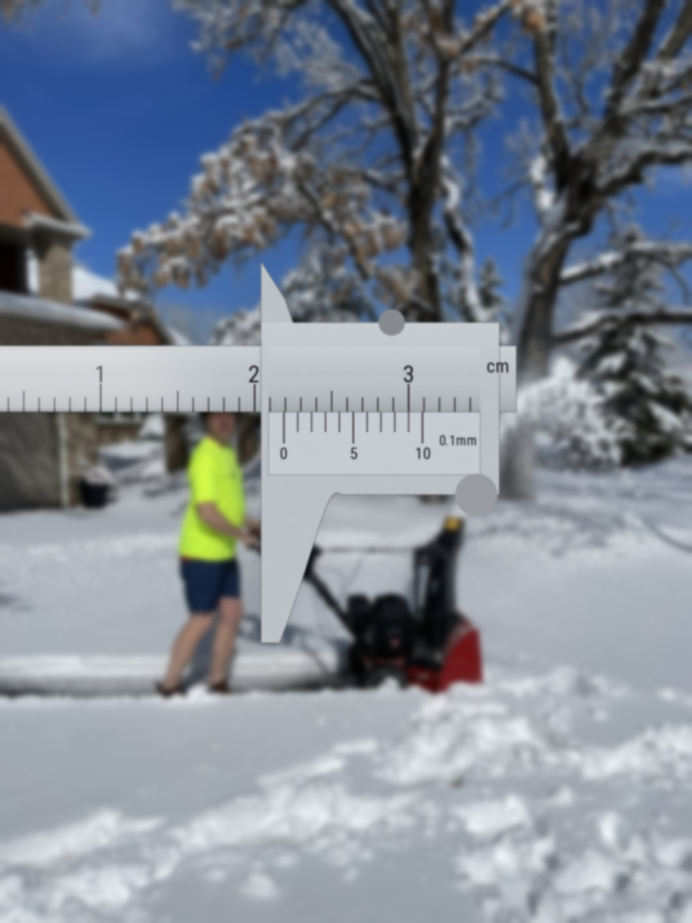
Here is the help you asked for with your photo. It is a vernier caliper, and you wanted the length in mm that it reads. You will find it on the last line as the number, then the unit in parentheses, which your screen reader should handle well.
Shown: 21.9 (mm)
